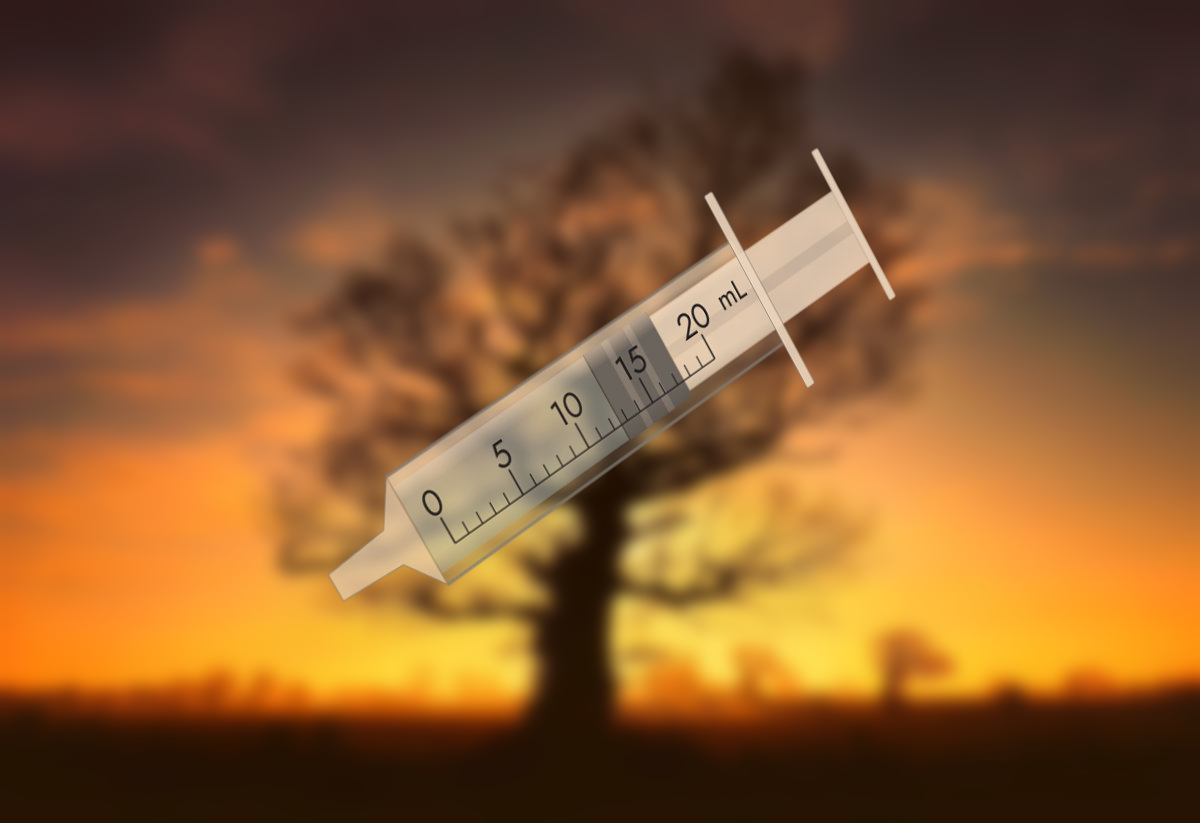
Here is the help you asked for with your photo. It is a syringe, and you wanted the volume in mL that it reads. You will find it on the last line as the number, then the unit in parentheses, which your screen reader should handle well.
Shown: 12.5 (mL)
